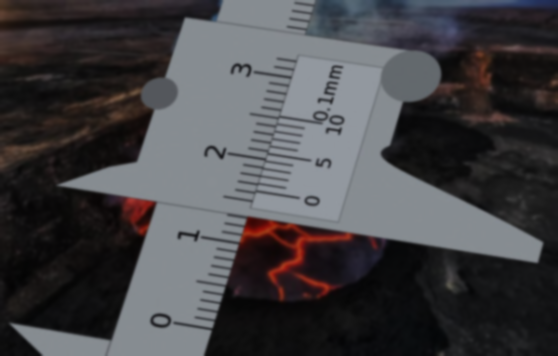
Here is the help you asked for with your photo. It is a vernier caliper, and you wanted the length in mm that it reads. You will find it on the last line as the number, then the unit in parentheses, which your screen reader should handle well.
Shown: 16.2 (mm)
